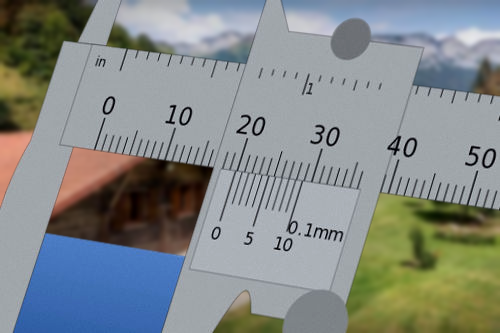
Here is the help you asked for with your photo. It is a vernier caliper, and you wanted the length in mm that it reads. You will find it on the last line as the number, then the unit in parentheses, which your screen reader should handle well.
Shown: 19.8 (mm)
